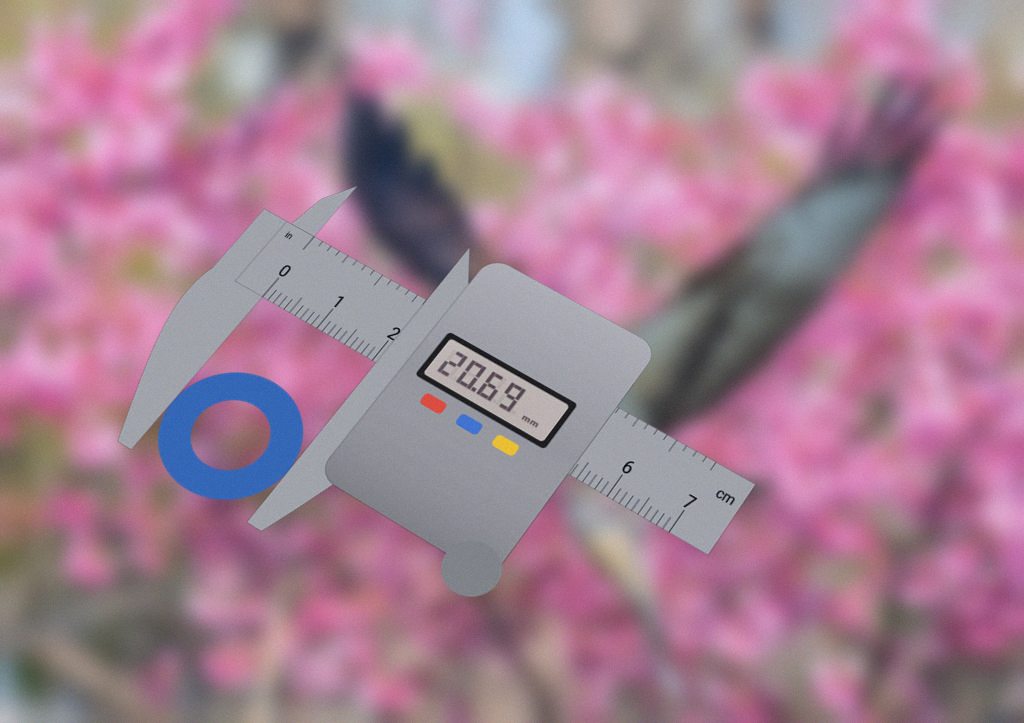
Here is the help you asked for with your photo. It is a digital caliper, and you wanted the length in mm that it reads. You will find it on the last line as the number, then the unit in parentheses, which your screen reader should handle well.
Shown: 20.69 (mm)
